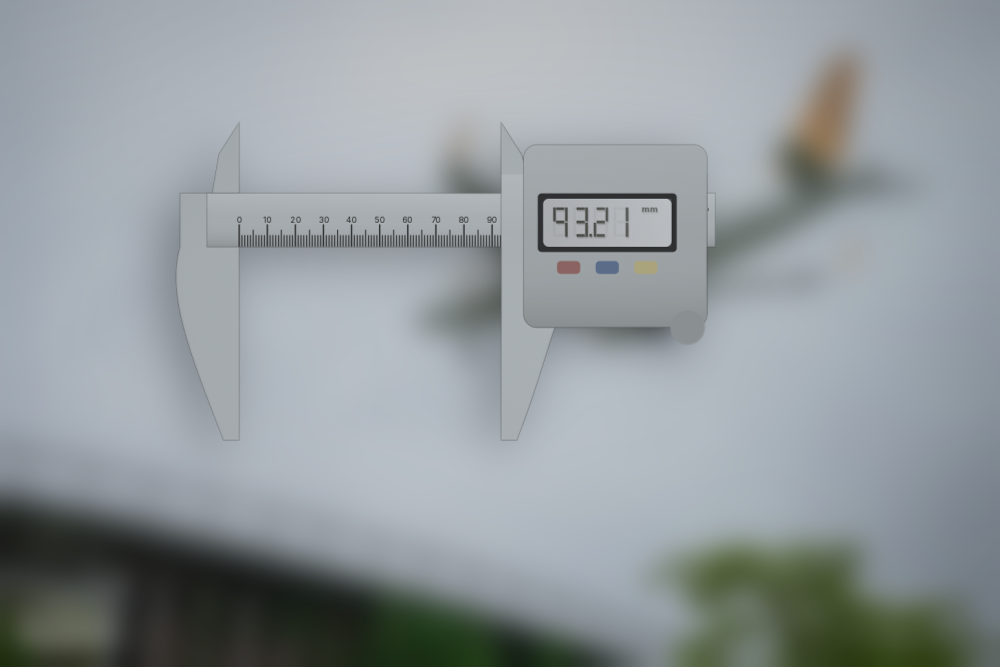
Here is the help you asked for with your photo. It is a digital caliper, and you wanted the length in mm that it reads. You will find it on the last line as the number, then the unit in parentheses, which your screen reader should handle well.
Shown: 93.21 (mm)
